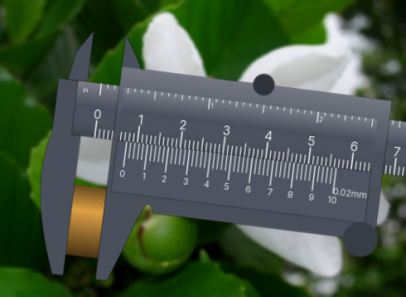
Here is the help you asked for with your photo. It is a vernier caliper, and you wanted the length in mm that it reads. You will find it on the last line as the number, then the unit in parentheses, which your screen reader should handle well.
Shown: 7.5 (mm)
